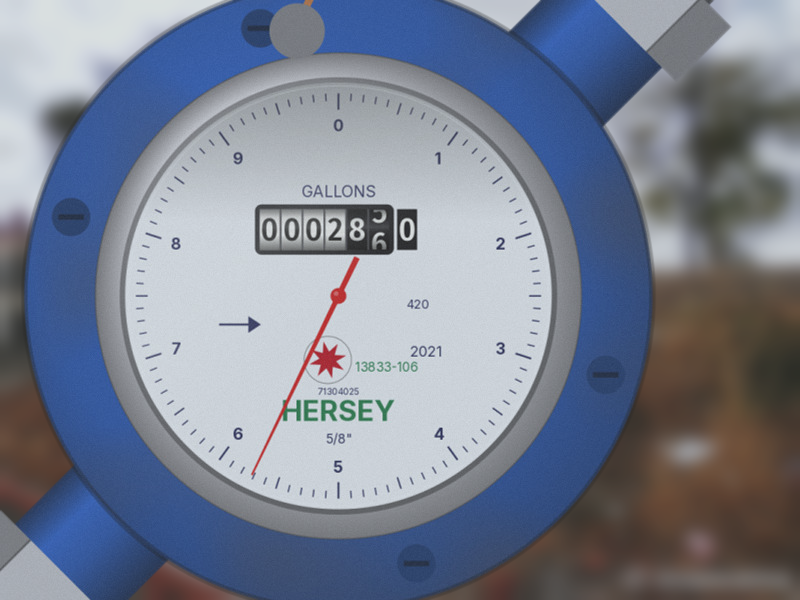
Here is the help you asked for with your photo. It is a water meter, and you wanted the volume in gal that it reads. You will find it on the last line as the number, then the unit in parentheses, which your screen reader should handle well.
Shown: 2855.7 (gal)
